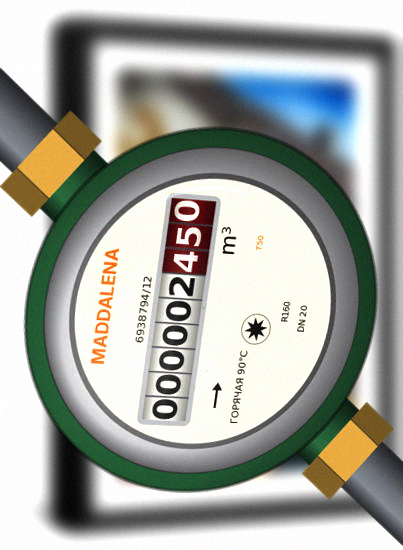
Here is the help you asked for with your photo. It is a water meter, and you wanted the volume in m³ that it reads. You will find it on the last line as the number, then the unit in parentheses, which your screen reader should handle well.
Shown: 2.450 (m³)
